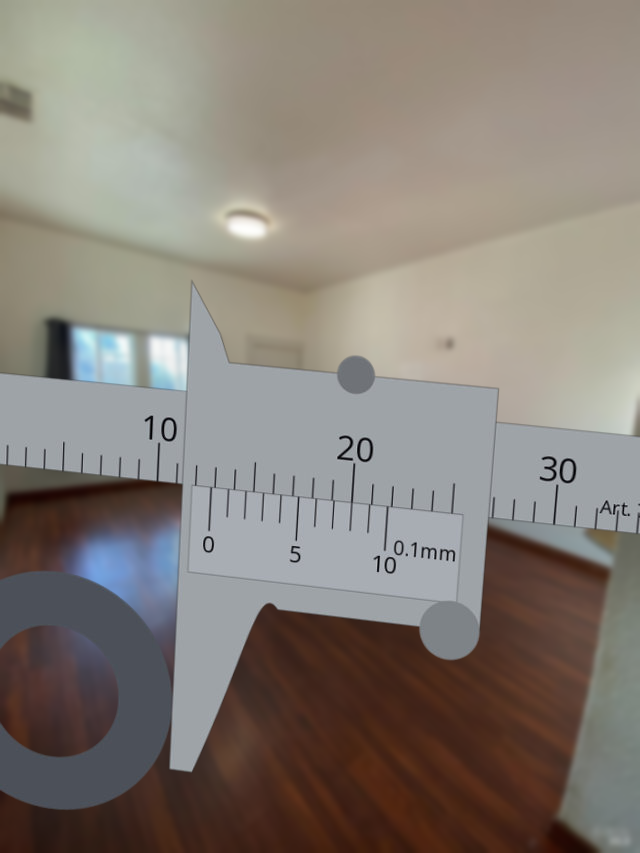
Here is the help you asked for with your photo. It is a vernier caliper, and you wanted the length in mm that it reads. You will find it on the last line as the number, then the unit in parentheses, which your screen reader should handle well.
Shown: 12.8 (mm)
